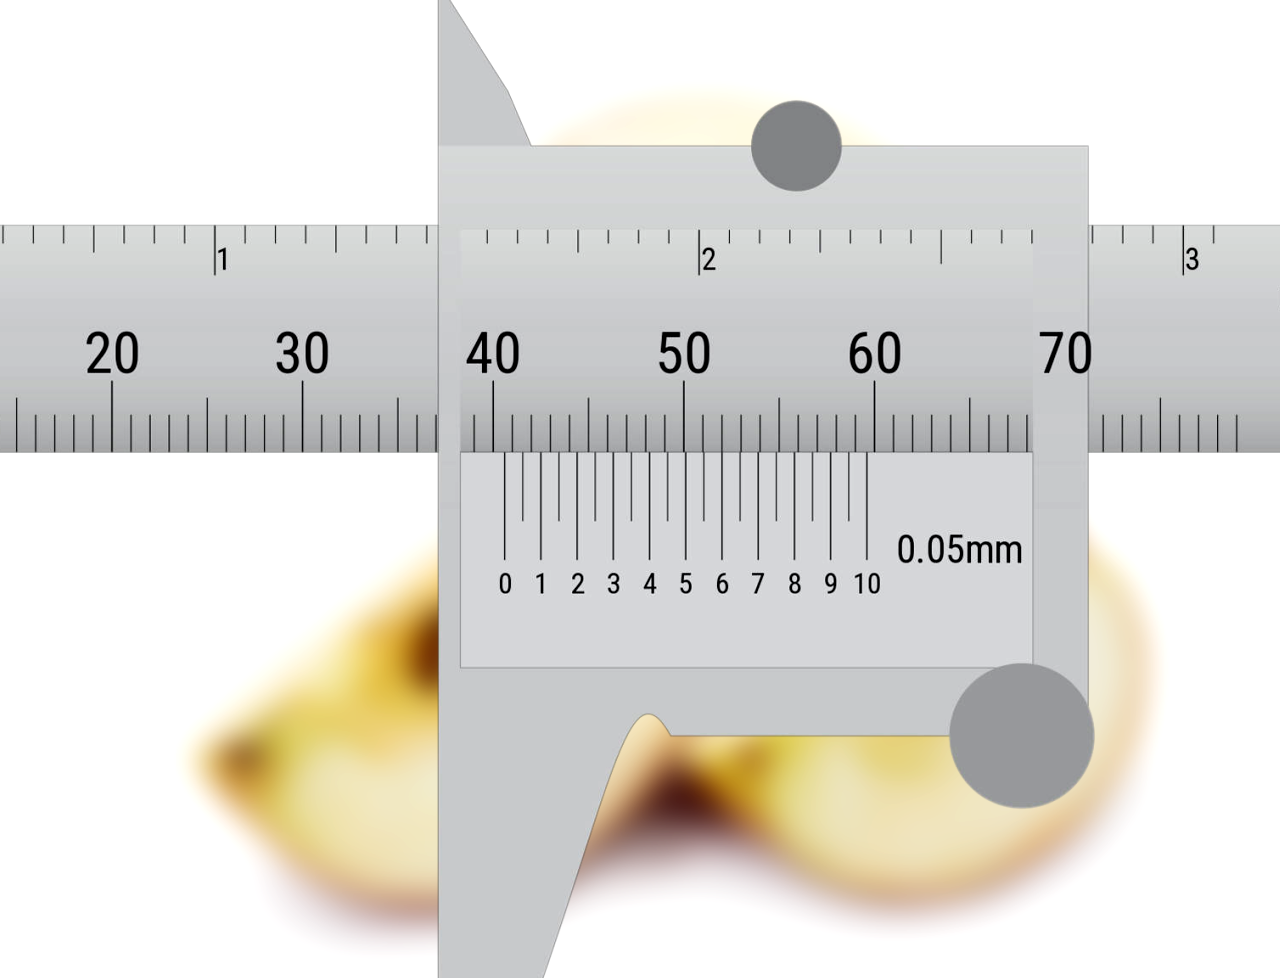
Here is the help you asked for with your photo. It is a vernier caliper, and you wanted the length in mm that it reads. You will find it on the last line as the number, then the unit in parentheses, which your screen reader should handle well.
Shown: 40.6 (mm)
